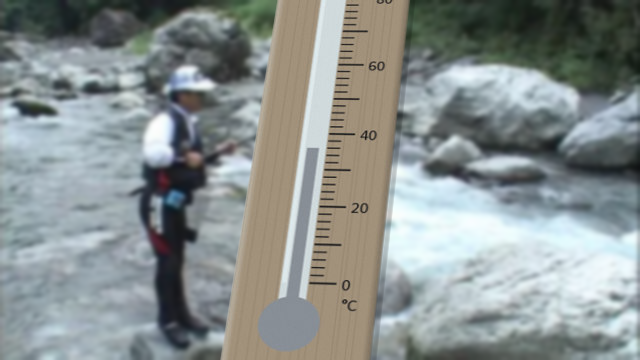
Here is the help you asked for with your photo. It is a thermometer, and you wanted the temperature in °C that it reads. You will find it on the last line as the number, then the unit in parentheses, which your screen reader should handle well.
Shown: 36 (°C)
